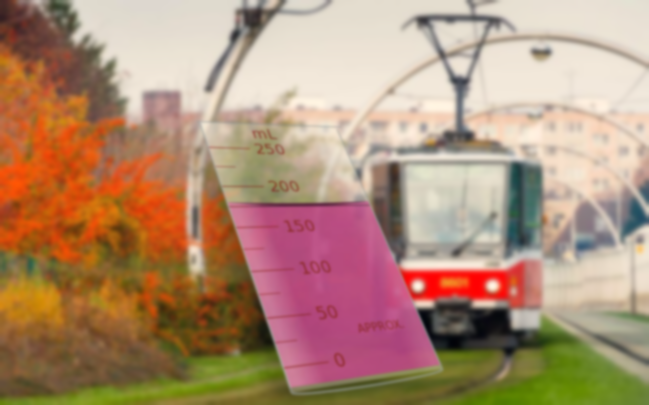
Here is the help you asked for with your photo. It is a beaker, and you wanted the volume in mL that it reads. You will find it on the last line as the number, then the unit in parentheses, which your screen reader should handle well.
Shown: 175 (mL)
